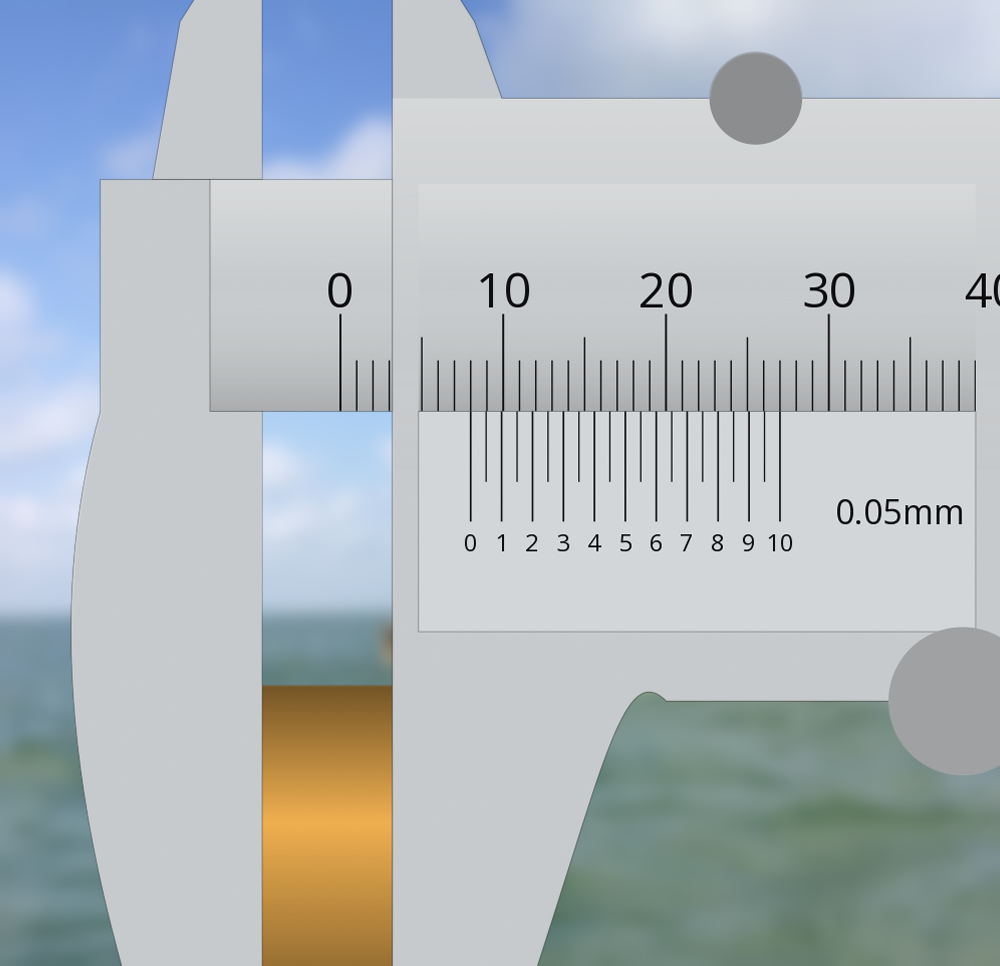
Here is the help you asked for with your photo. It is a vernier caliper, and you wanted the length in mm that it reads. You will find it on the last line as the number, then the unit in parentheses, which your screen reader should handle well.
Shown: 8.0 (mm)
